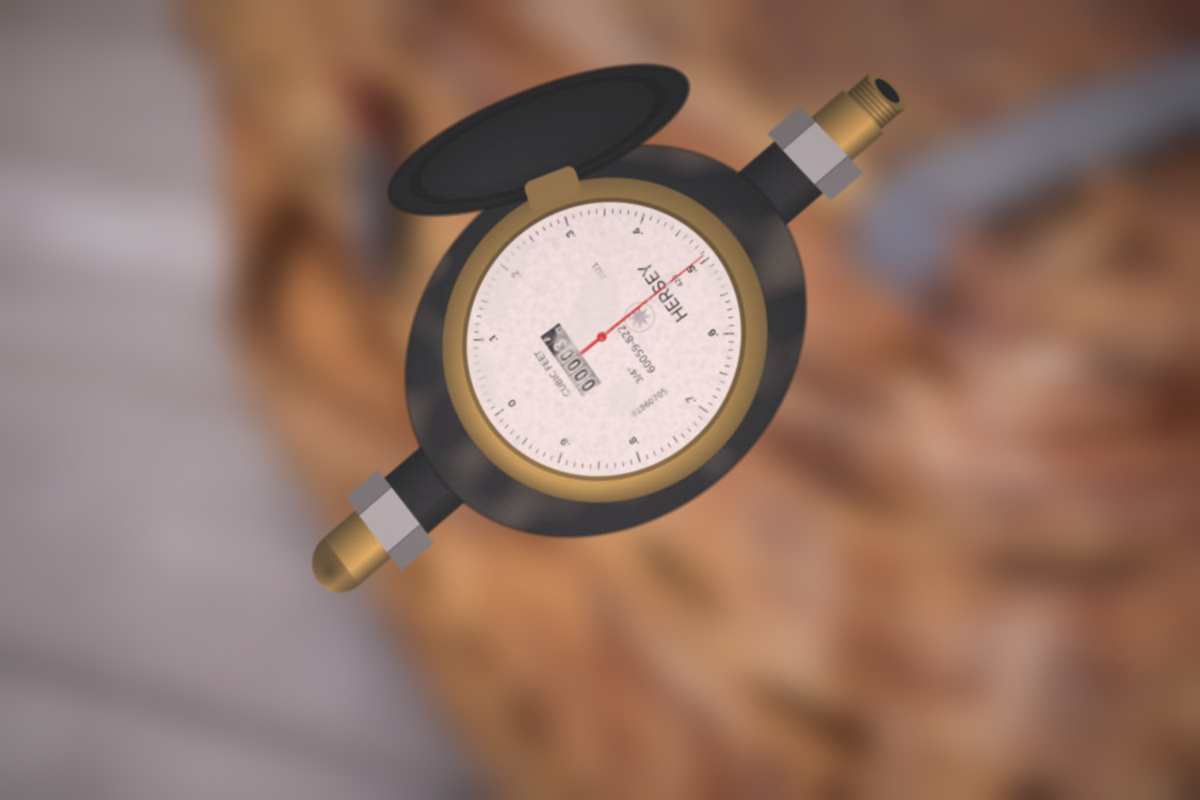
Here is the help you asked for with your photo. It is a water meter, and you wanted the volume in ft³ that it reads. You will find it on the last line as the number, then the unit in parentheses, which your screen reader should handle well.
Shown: 37.49 (ft³)
